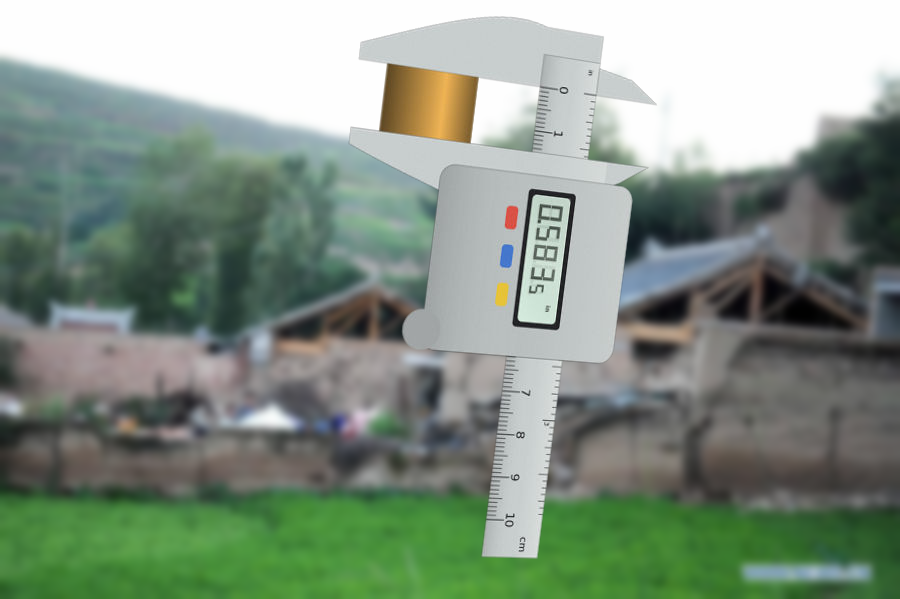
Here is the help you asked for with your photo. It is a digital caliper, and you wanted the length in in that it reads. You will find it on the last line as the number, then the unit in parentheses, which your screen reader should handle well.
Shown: 0.5835 (in)
